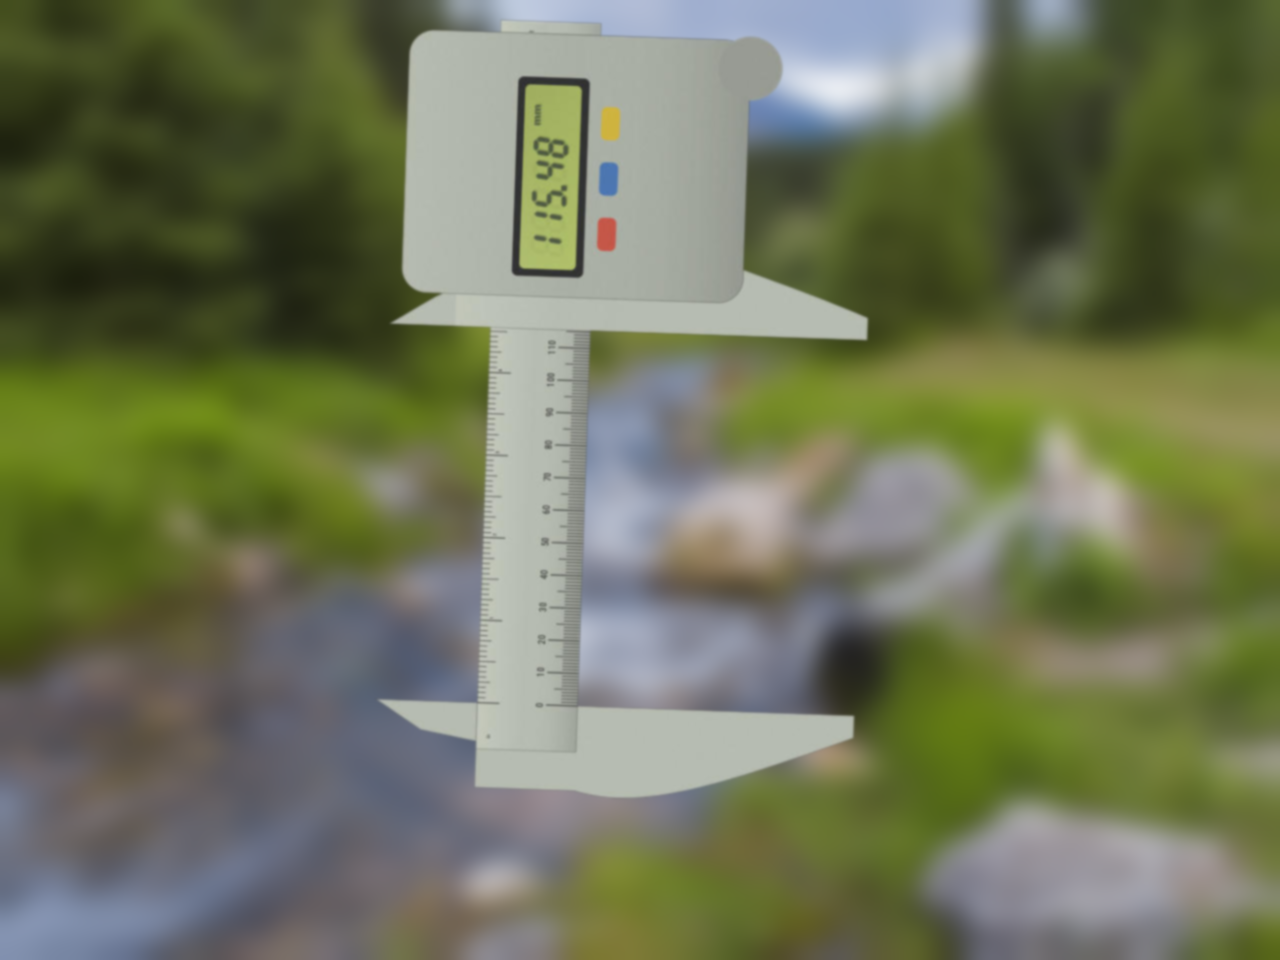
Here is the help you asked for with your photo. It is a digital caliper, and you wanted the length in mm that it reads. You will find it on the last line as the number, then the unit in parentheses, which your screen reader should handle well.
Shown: 115.48 (mm)
